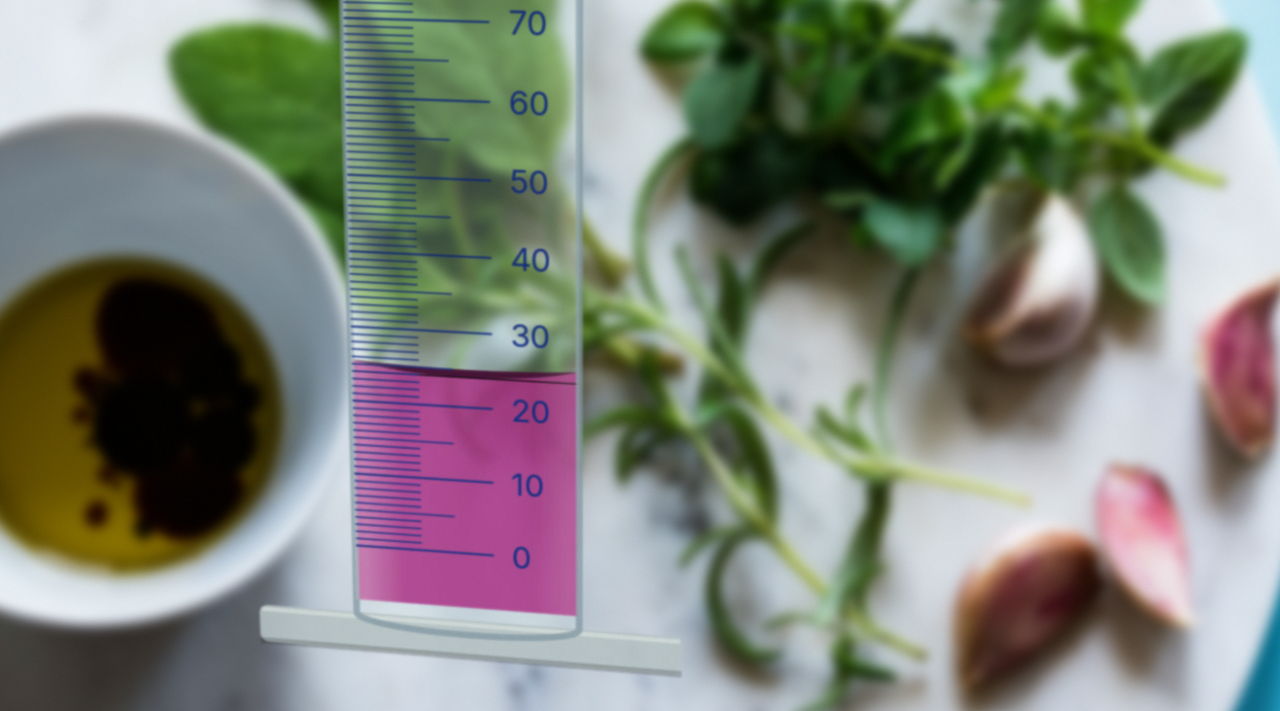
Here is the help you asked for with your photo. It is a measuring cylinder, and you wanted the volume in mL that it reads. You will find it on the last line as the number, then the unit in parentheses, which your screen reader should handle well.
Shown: 24 (mL)
